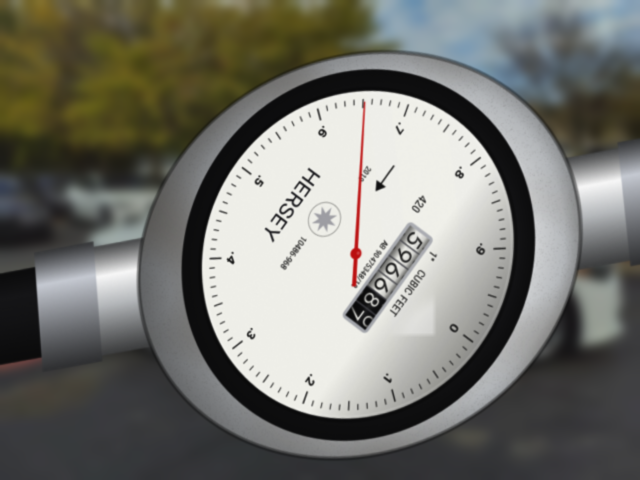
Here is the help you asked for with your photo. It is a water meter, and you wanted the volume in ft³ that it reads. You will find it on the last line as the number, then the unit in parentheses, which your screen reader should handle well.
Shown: 596686.65 (ft³)
